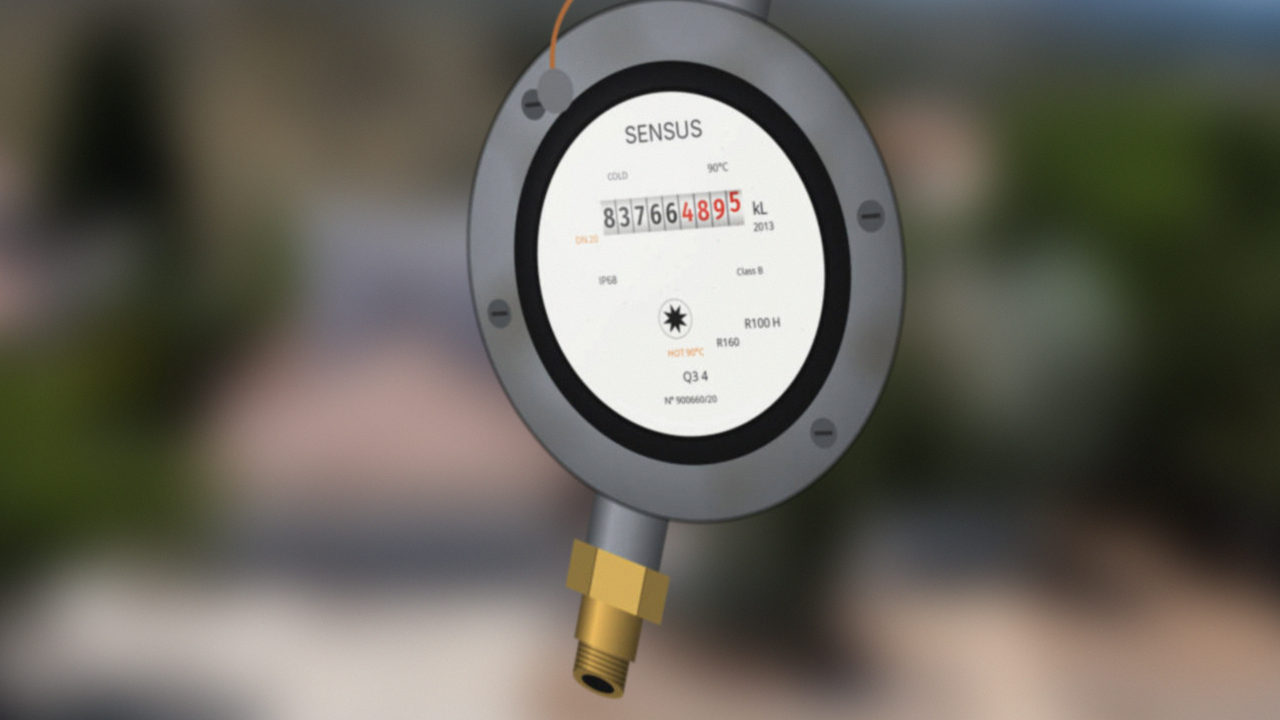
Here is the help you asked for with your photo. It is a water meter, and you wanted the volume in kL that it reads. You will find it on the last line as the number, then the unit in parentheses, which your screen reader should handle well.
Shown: 83766.4895 (kL)
